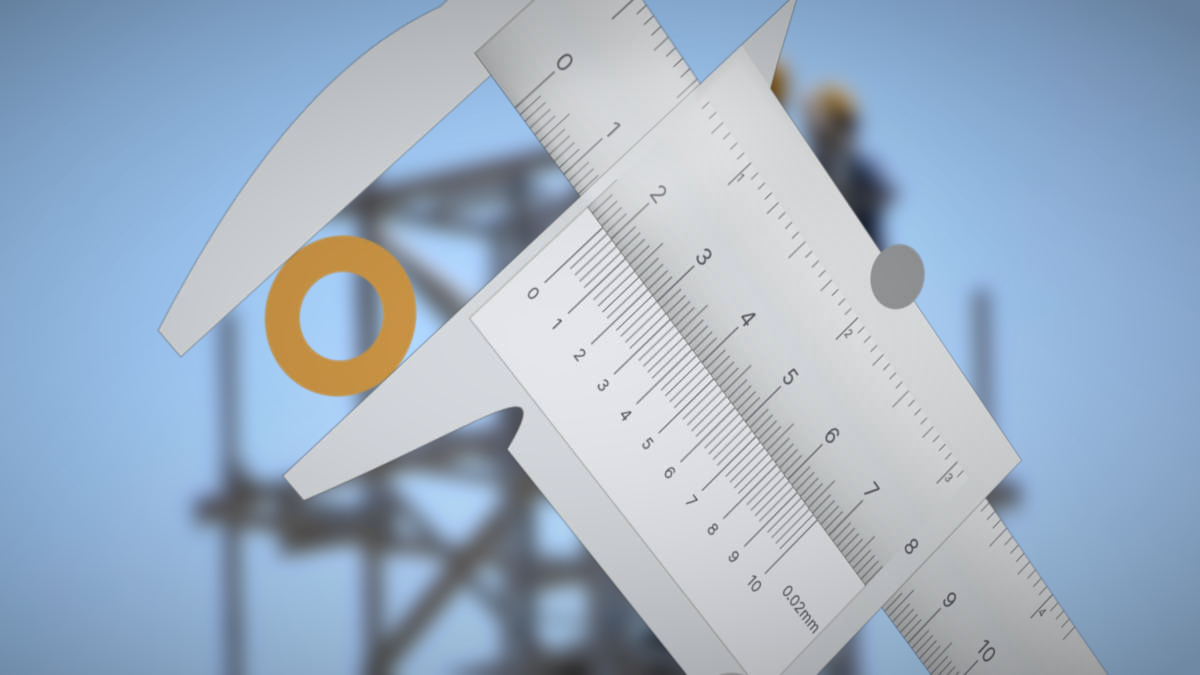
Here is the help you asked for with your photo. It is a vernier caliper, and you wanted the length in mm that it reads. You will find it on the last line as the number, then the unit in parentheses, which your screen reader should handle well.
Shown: 18.2 (mm)
